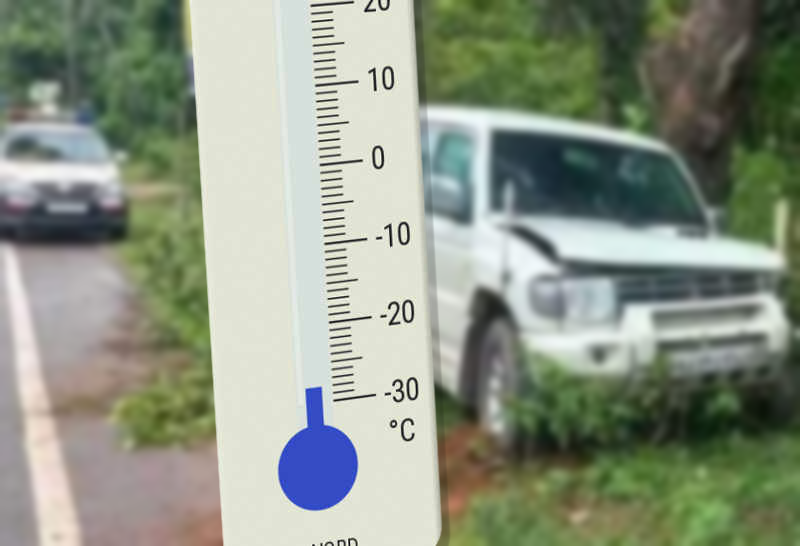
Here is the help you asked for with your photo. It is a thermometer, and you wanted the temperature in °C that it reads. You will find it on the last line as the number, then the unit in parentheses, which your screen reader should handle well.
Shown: -28 (°C)
